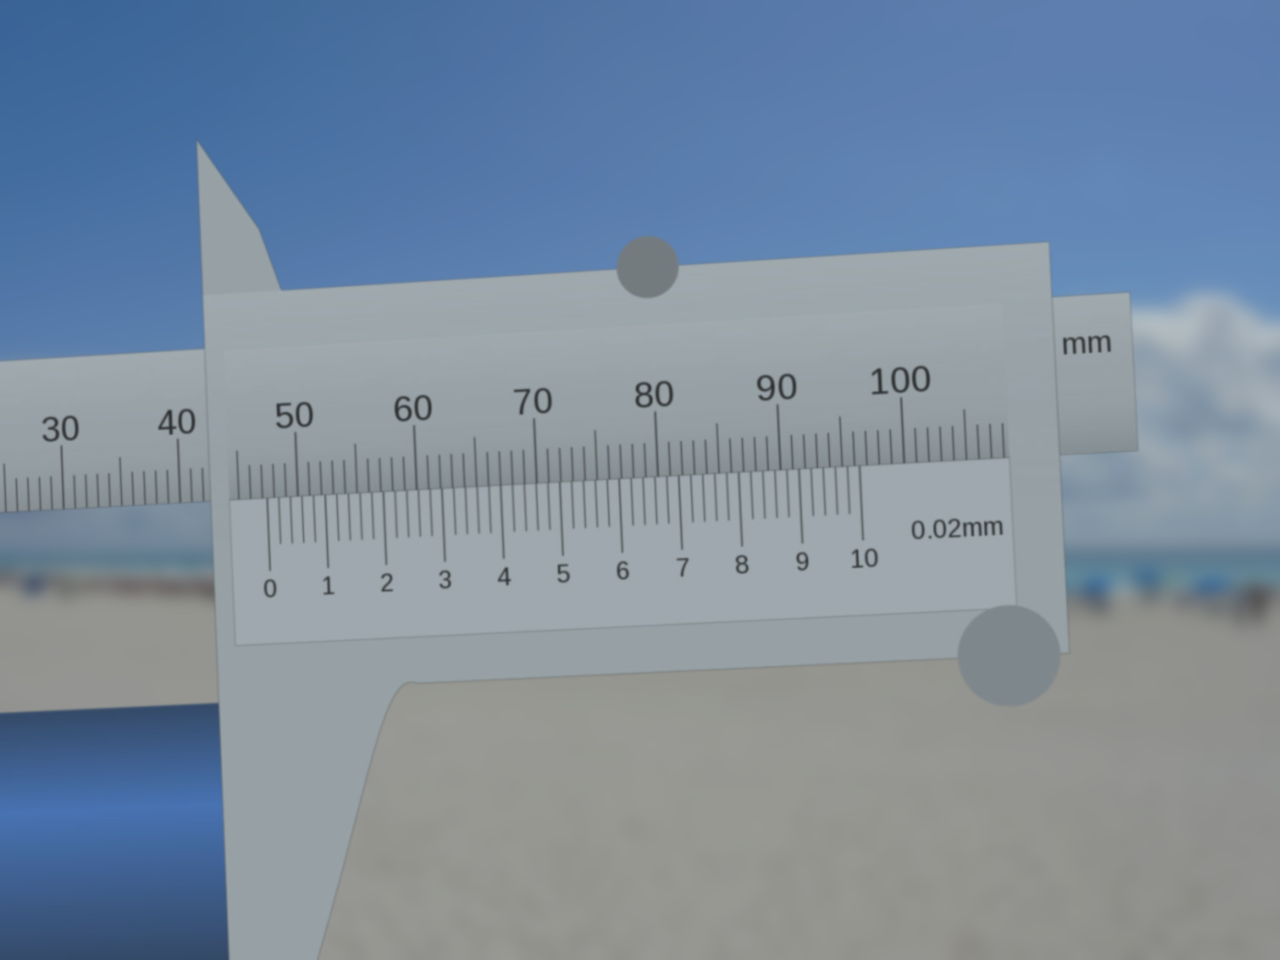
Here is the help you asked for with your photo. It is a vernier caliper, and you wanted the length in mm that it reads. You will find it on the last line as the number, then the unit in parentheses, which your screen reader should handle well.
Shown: 47.4 (mm)
